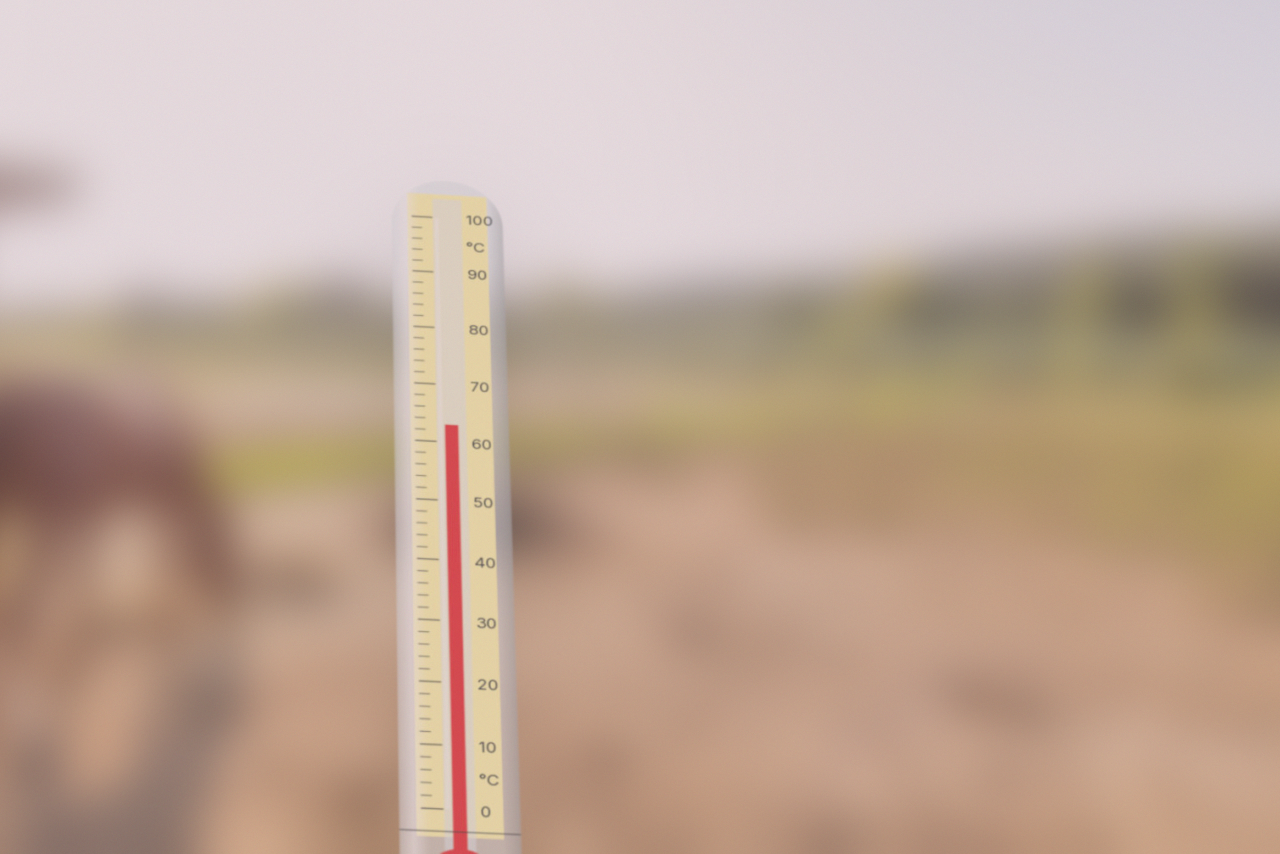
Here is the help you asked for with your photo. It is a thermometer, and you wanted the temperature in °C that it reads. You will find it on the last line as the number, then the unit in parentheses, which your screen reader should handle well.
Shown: 63 (°C)
